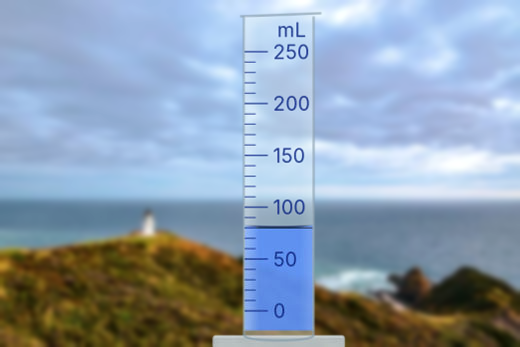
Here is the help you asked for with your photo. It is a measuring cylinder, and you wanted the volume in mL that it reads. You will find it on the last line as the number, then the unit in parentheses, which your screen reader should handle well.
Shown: 80 (mL)
